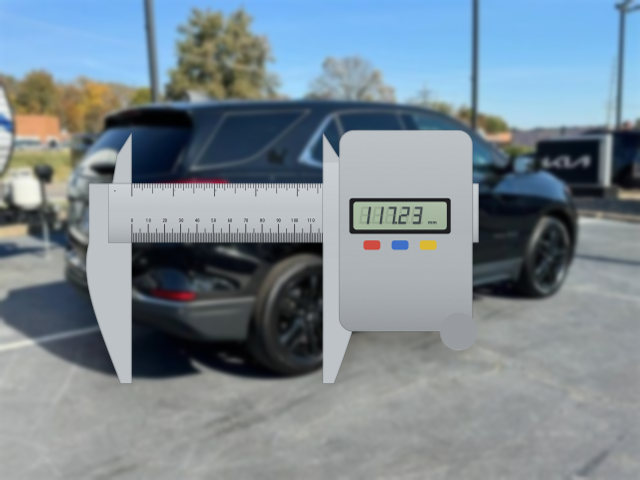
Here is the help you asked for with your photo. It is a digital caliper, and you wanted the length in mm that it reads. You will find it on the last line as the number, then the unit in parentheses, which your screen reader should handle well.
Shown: 117.23 (mm)
